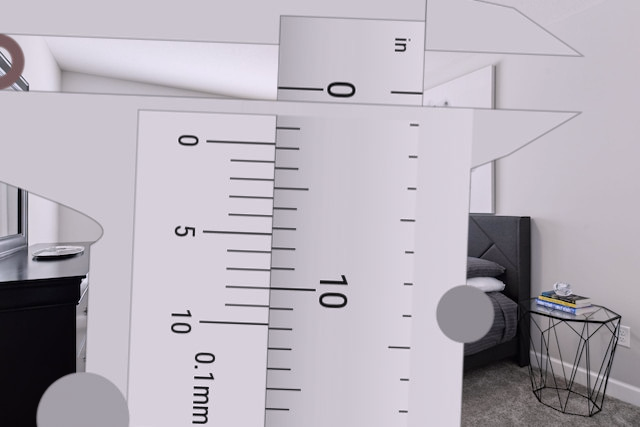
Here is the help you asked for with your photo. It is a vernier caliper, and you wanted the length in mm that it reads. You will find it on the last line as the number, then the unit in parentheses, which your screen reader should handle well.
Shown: 2.8 (mm)
